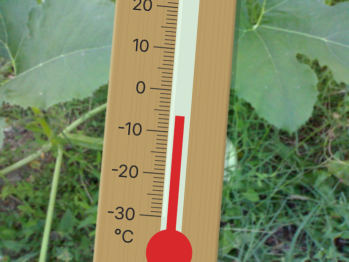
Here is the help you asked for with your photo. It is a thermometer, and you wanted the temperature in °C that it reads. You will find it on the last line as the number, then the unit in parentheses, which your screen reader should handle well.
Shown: -6 (°C)
